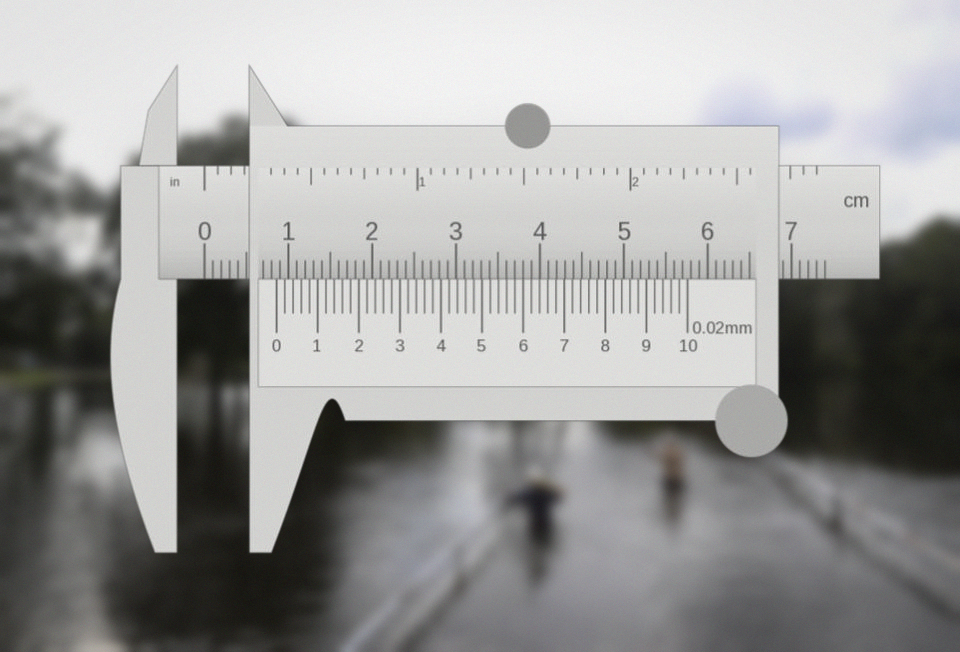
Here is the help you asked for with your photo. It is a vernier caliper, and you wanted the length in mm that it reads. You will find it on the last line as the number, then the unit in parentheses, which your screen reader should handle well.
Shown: 8.6 (mm)
